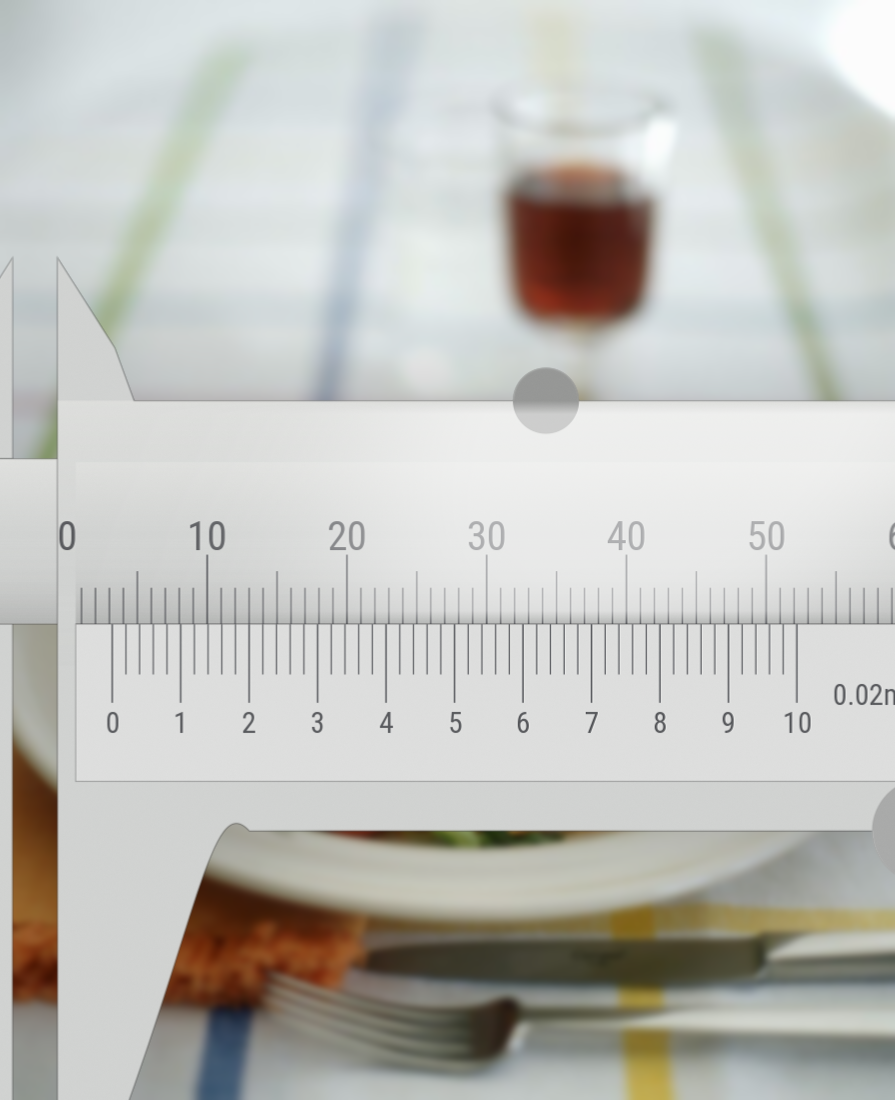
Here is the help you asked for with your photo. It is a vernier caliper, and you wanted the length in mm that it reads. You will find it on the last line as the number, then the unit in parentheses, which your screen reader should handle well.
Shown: 3.2 (mm)
